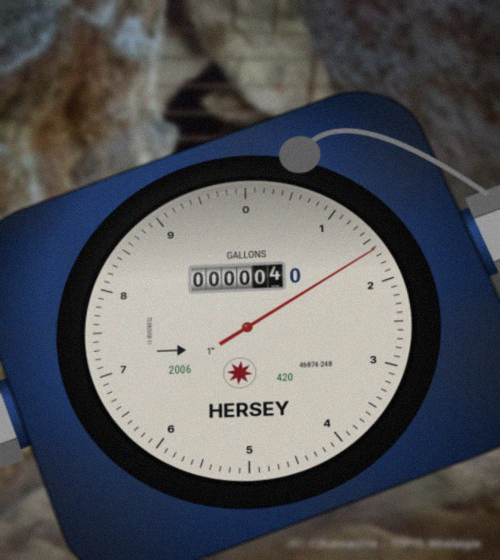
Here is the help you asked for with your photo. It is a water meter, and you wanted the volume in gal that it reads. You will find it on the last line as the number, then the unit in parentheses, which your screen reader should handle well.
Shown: 41.6 (gal)
